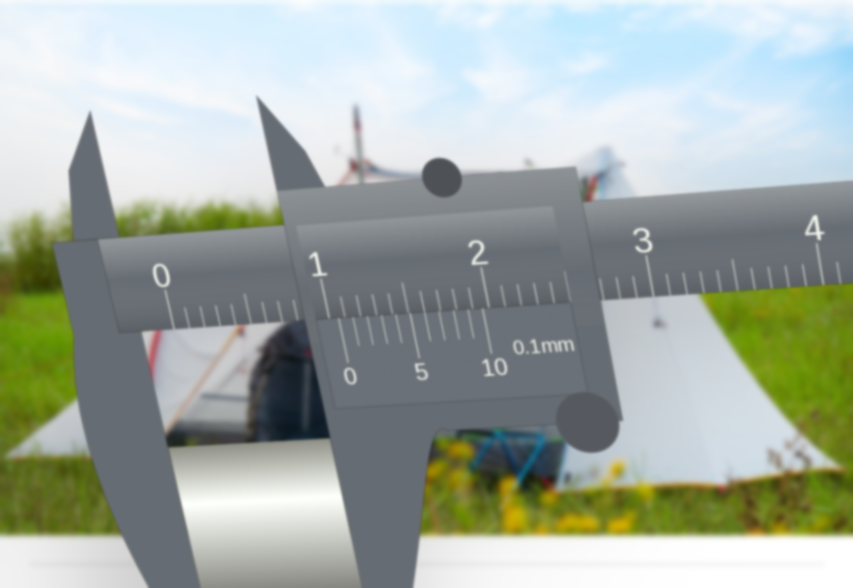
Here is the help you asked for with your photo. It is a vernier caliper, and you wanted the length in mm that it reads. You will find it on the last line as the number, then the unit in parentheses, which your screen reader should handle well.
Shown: 10.6 (mm)
